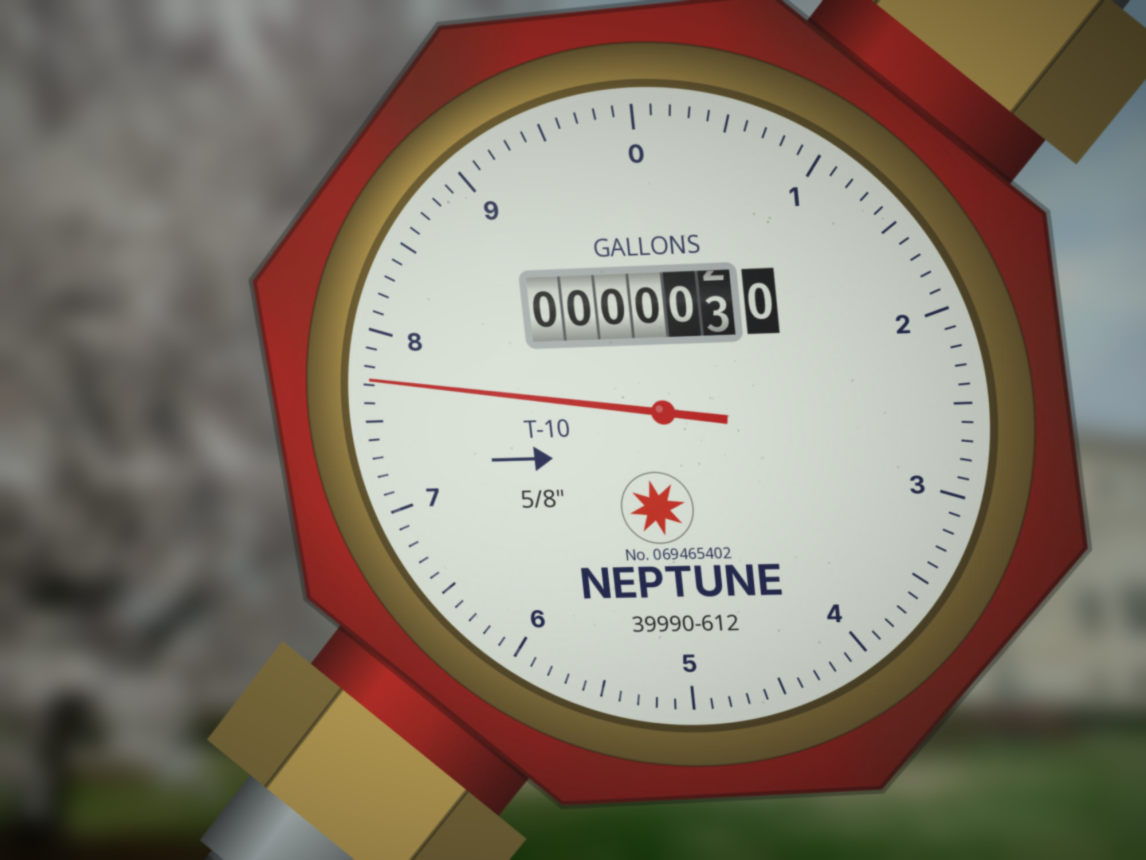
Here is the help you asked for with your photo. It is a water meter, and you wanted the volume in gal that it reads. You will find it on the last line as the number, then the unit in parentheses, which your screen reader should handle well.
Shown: 27.7 (gal)
